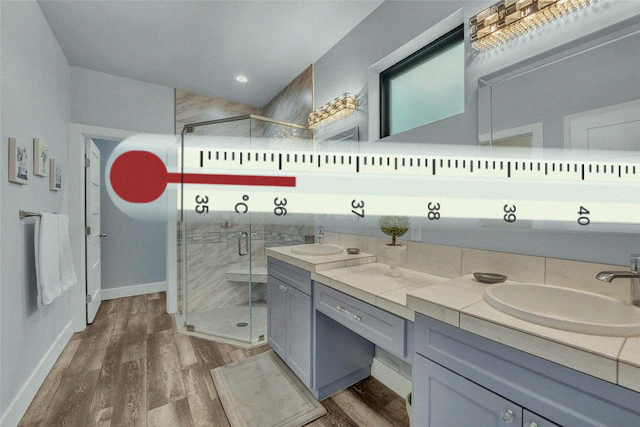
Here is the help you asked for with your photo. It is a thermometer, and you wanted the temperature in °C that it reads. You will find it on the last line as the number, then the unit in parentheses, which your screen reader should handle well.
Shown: 36.2 (°C)
